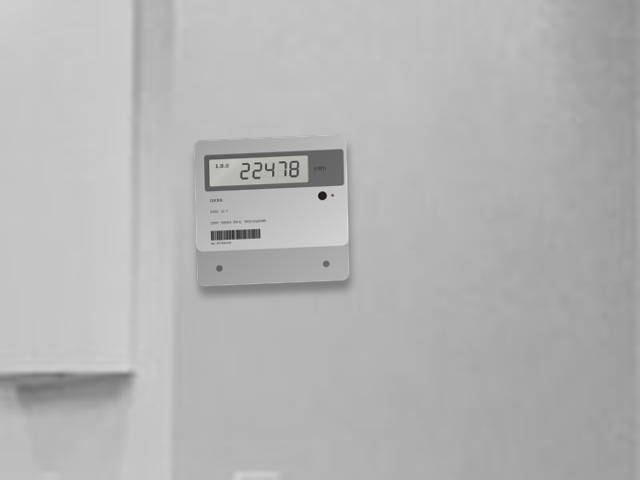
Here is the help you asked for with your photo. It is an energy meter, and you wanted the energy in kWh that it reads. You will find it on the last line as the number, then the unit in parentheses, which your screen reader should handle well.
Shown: 22478 (kWh)
